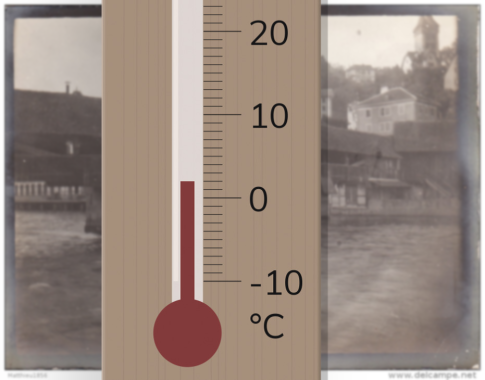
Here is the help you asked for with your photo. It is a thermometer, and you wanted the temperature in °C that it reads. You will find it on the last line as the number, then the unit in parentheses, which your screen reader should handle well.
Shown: 2 (°C)
